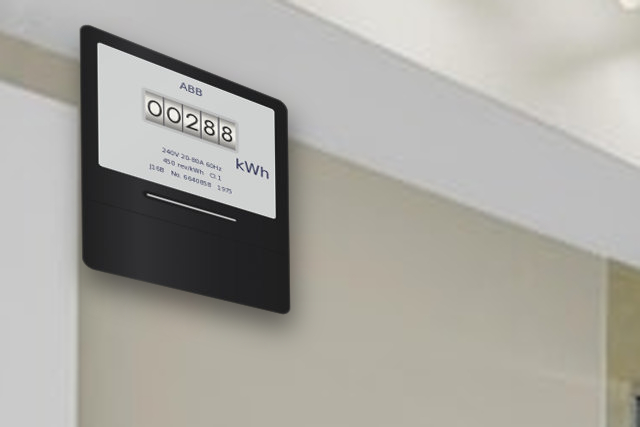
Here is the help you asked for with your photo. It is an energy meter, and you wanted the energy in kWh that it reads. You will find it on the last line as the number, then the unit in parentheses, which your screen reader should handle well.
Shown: 288 (kWh)
